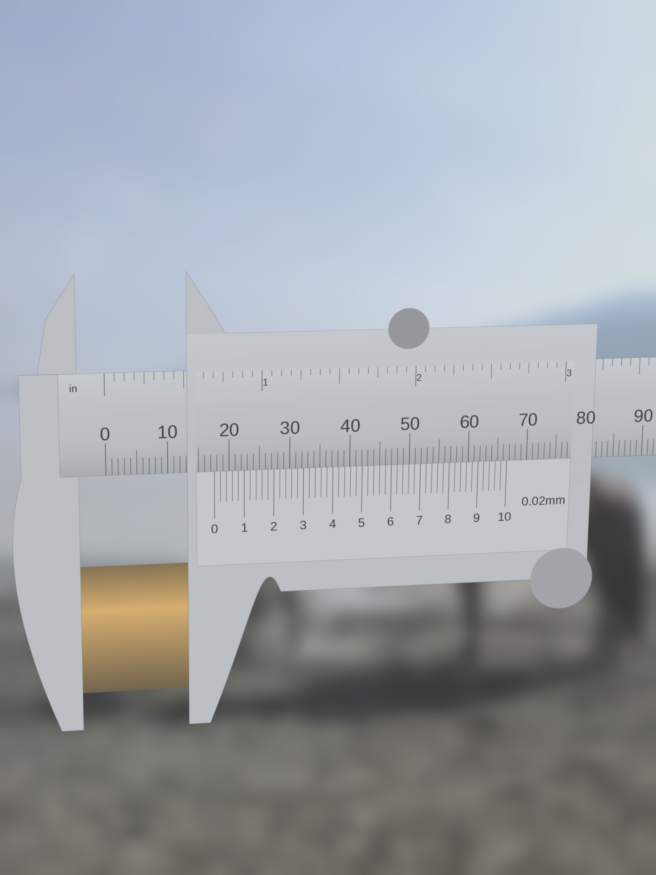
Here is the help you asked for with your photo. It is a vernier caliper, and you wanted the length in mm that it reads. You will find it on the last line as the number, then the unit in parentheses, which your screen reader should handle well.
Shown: 17.6 (mm)
